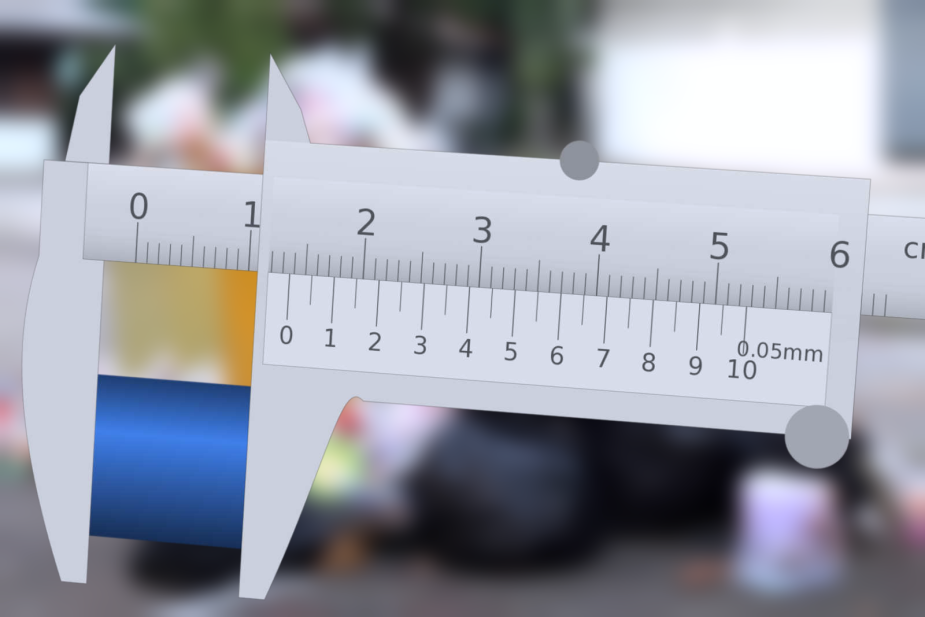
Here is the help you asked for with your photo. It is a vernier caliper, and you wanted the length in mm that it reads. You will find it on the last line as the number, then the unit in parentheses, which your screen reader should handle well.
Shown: 13.6 (mm)
